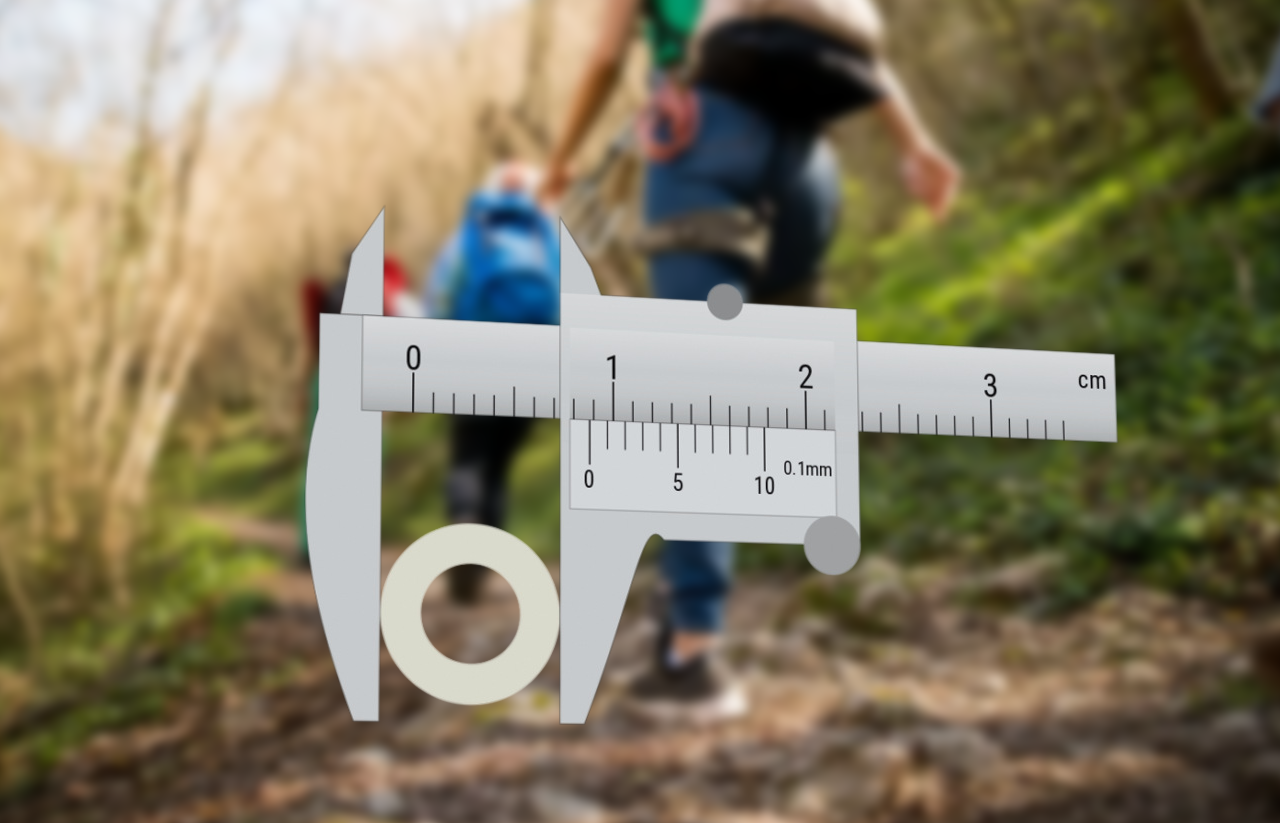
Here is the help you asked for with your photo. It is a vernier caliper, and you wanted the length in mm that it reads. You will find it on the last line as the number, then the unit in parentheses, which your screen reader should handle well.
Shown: 8.8 (mm)
